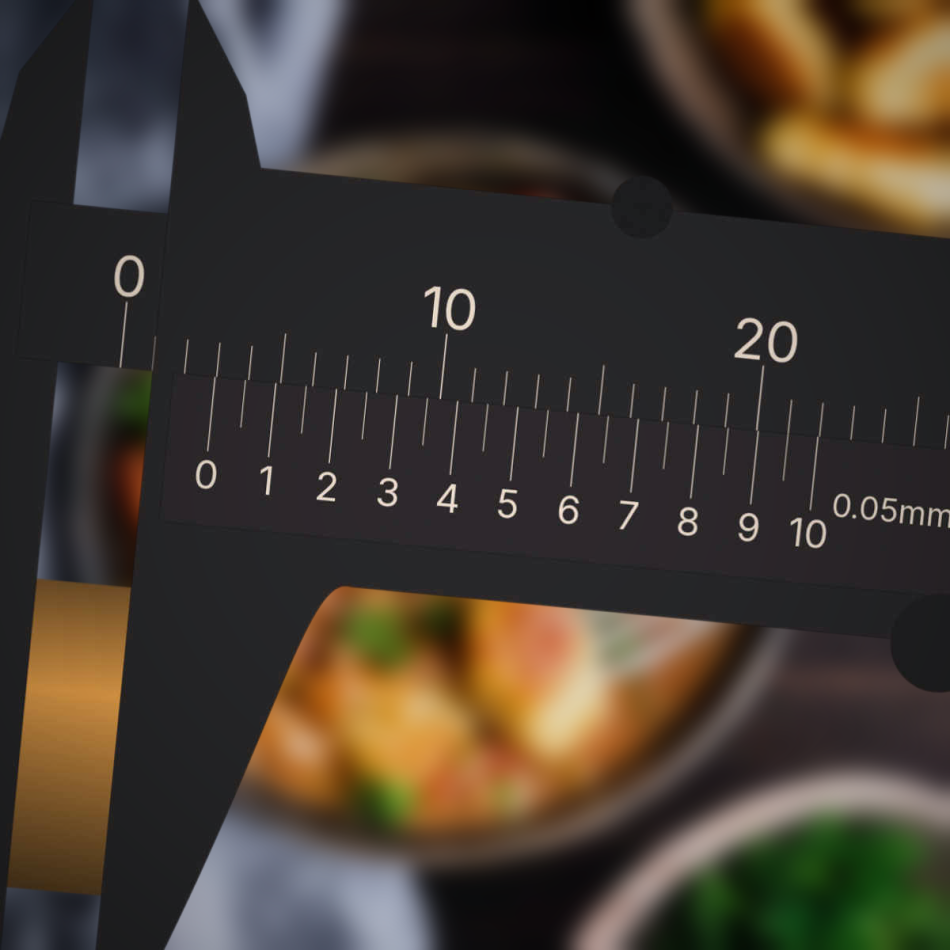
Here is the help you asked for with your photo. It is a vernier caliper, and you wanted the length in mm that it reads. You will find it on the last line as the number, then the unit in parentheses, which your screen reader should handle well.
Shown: 2.95 (mm)
